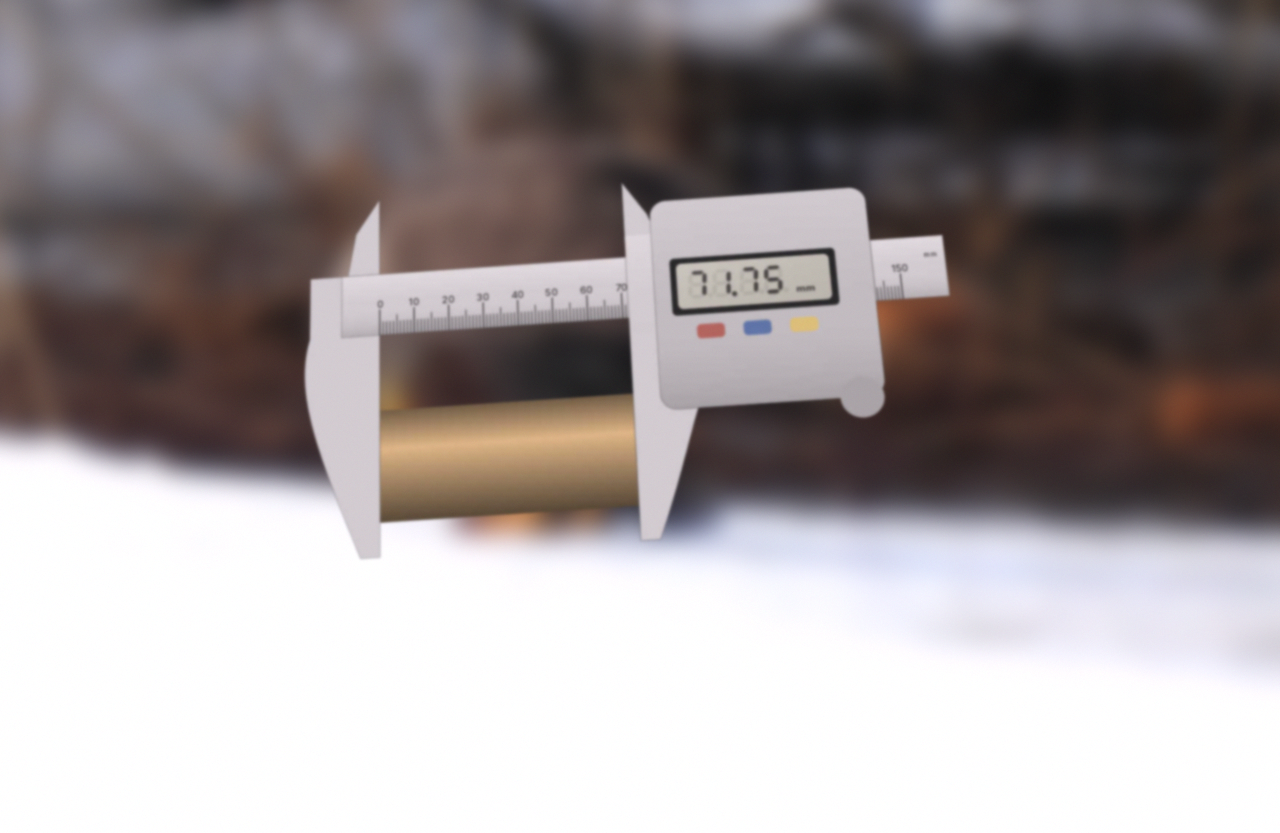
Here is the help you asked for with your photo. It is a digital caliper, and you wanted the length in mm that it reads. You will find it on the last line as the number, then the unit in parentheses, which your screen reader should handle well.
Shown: 71.75 (mm)
